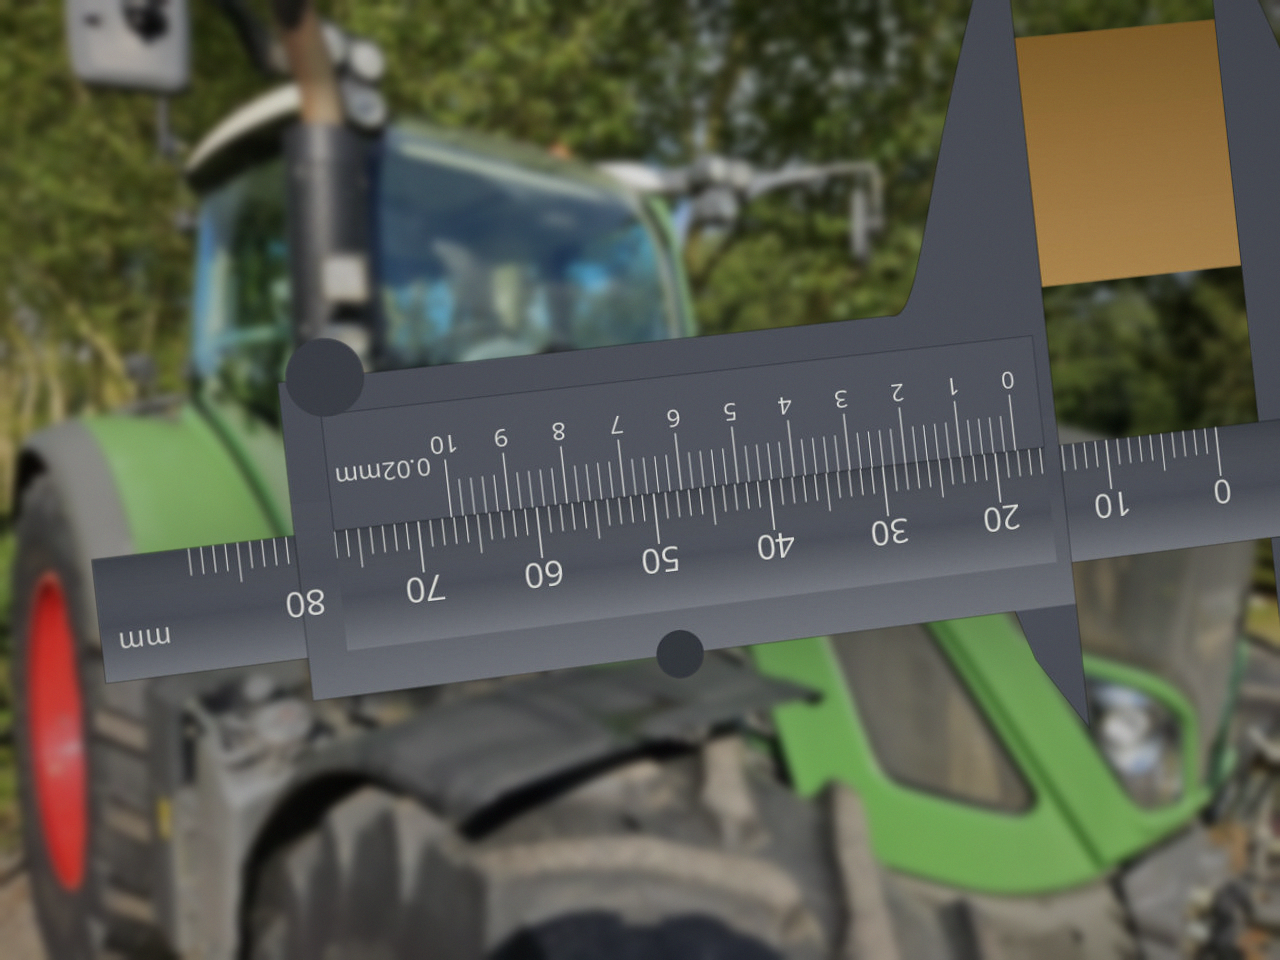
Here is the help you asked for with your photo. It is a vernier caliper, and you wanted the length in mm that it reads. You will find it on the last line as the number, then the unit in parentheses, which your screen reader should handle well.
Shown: 18.2 (mm)
